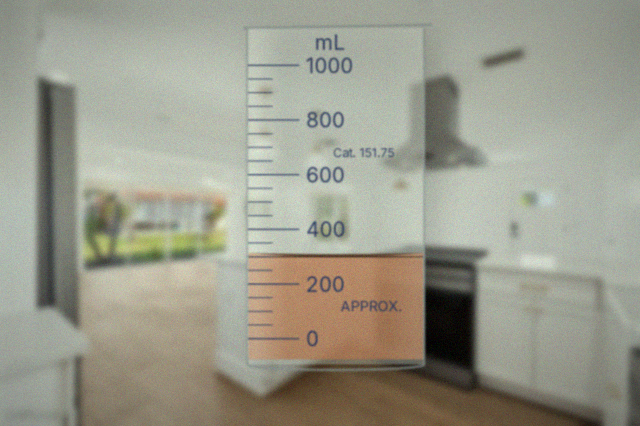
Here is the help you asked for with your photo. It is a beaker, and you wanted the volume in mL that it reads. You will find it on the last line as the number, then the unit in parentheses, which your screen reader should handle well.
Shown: 300 (mL)
